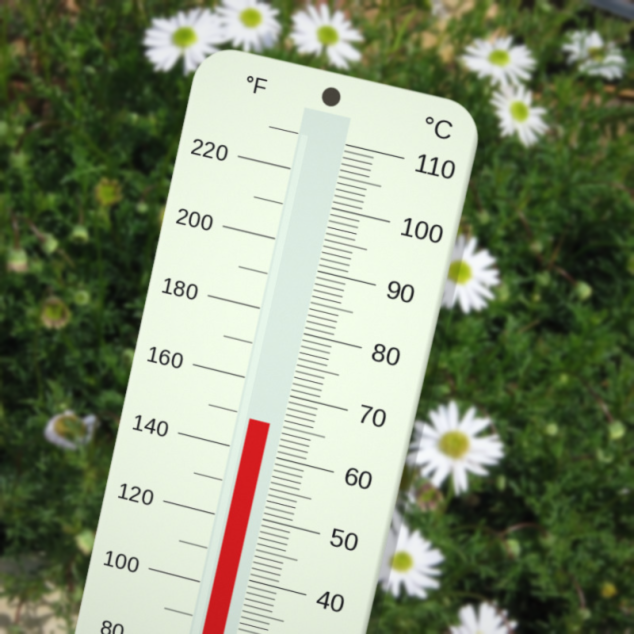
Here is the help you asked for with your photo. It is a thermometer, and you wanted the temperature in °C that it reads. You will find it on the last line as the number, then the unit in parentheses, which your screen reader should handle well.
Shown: 65 (°C)
